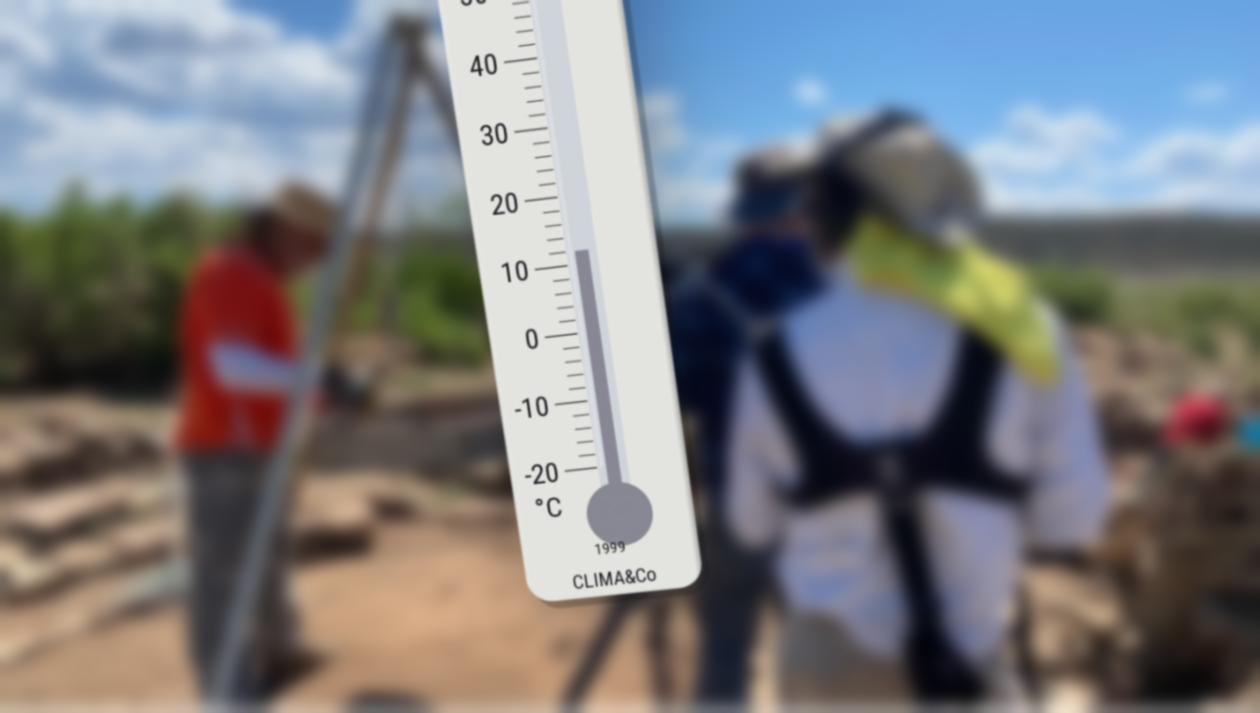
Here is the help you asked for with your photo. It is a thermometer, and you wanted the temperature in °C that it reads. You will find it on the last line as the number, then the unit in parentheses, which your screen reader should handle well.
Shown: 12 (°C)
